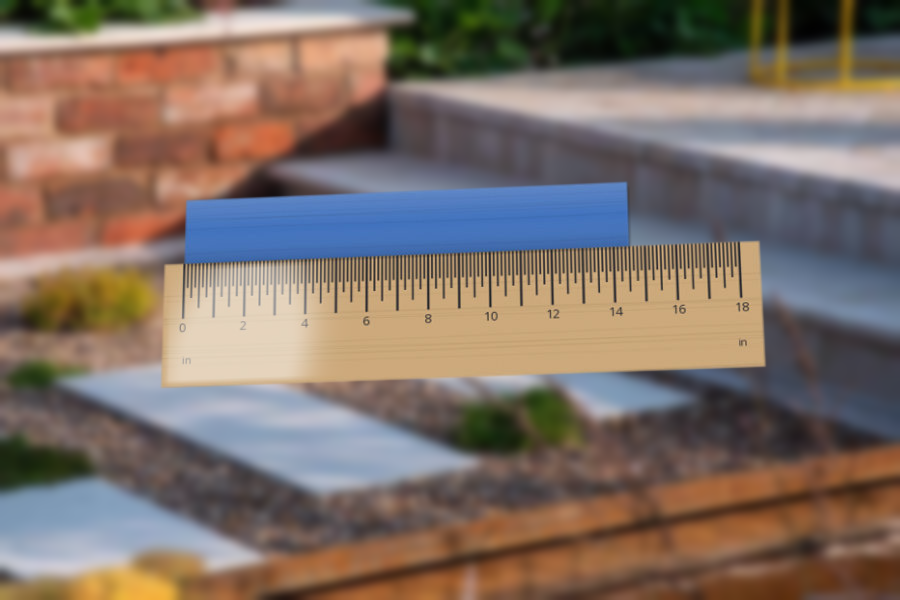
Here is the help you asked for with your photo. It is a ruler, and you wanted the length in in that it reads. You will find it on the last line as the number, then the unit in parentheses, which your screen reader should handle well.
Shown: 14.5 (in)
